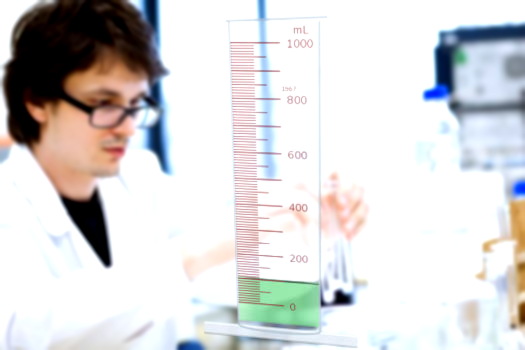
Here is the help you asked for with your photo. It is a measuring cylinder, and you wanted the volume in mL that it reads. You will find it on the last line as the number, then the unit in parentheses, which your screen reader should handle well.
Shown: 100 (mL)
